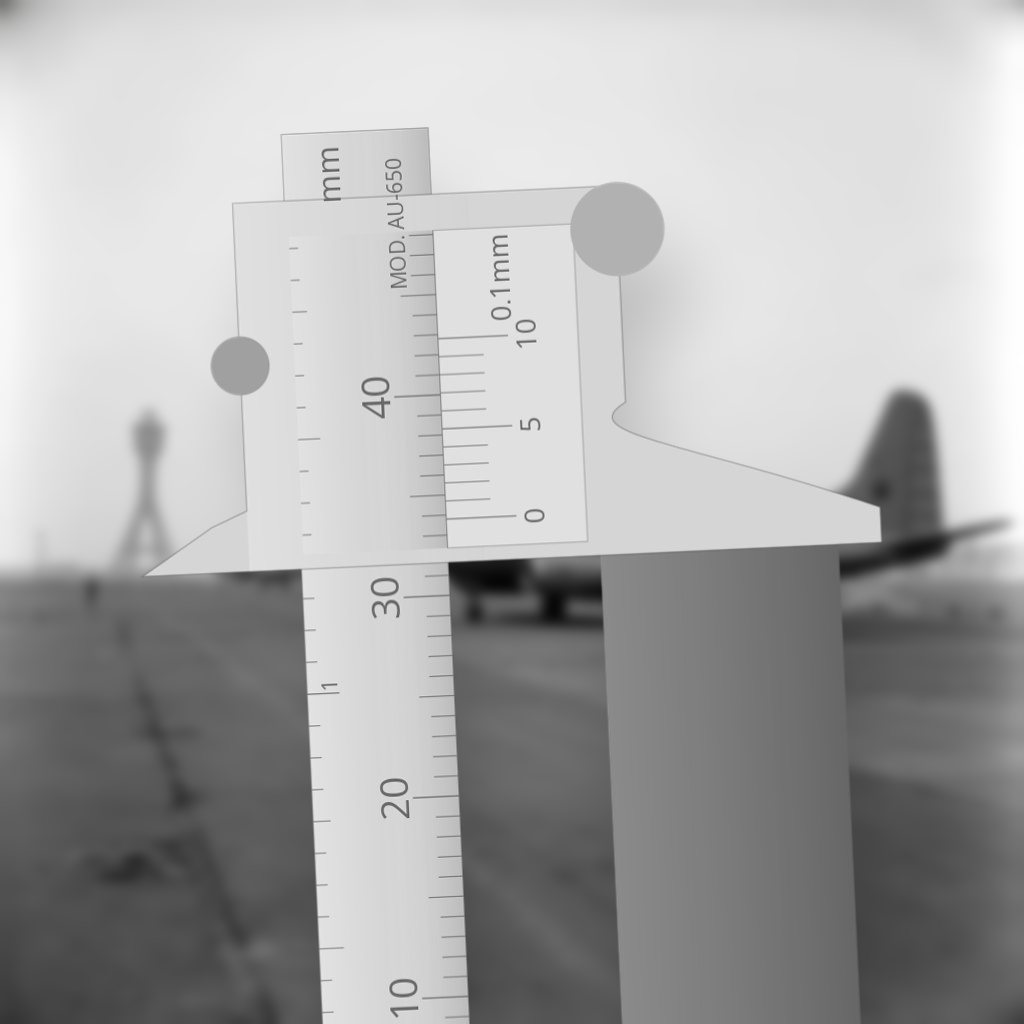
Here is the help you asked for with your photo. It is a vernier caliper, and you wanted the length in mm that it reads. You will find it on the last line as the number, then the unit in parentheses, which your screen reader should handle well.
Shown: 33.8 (mm)
